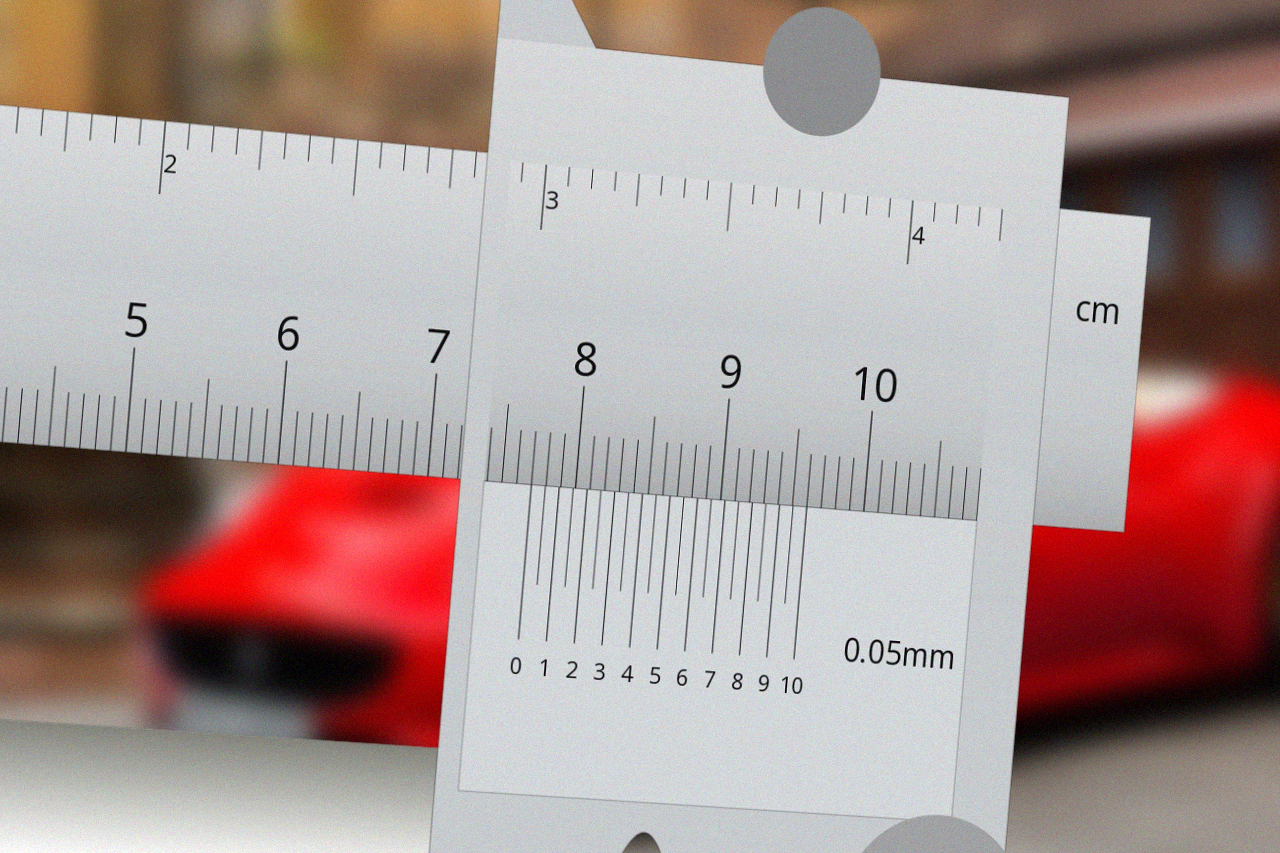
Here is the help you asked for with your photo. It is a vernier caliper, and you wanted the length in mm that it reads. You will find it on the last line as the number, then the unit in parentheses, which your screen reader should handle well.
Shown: 77.0 (mm)
